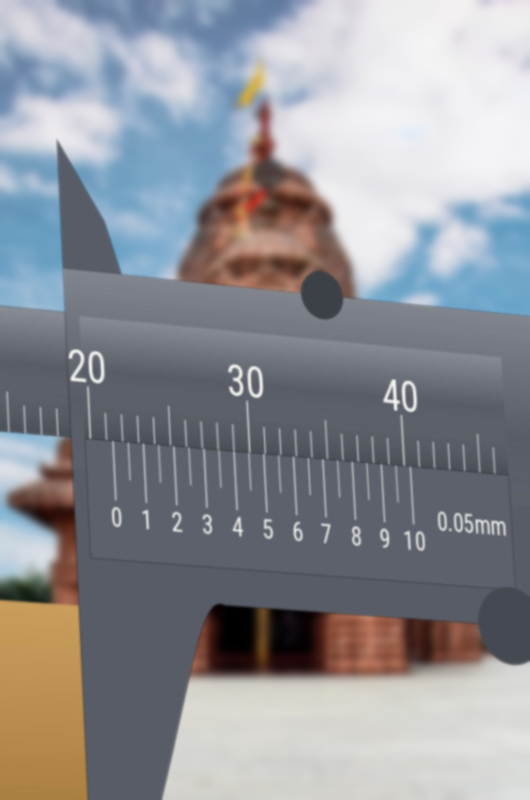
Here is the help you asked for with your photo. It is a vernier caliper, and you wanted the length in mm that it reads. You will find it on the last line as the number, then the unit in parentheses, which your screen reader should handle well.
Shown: 21.4 (mm)
